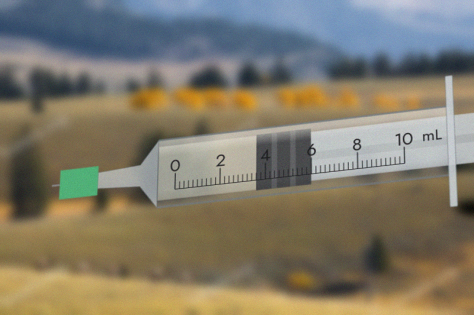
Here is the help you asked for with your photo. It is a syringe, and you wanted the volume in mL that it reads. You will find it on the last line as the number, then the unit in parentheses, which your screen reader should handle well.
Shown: 3.6 (mL)
